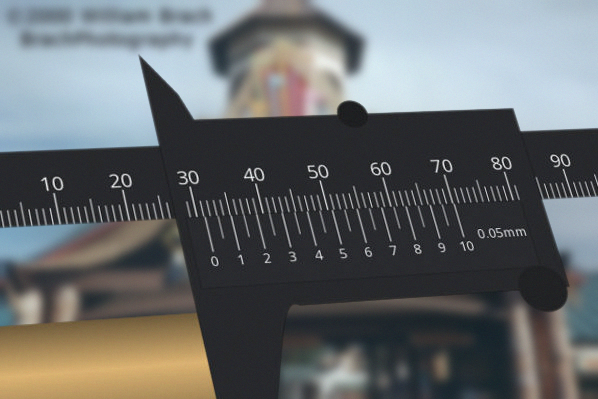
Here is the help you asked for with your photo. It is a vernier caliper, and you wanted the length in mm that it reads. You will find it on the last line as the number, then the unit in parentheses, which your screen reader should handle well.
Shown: 31.2 (mm)
